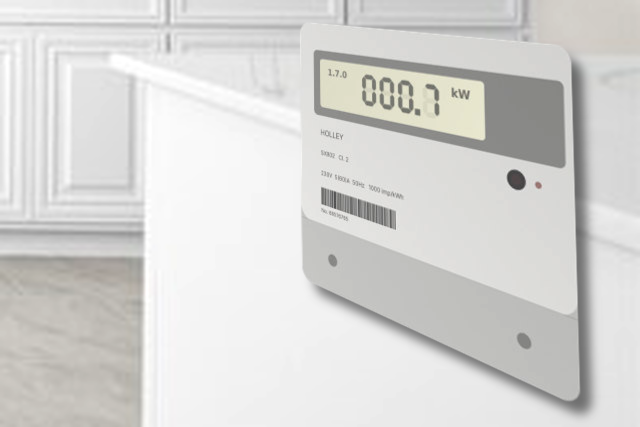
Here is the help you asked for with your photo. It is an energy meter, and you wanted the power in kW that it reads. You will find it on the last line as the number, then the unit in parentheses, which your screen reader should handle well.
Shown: 0.7 (kW)
